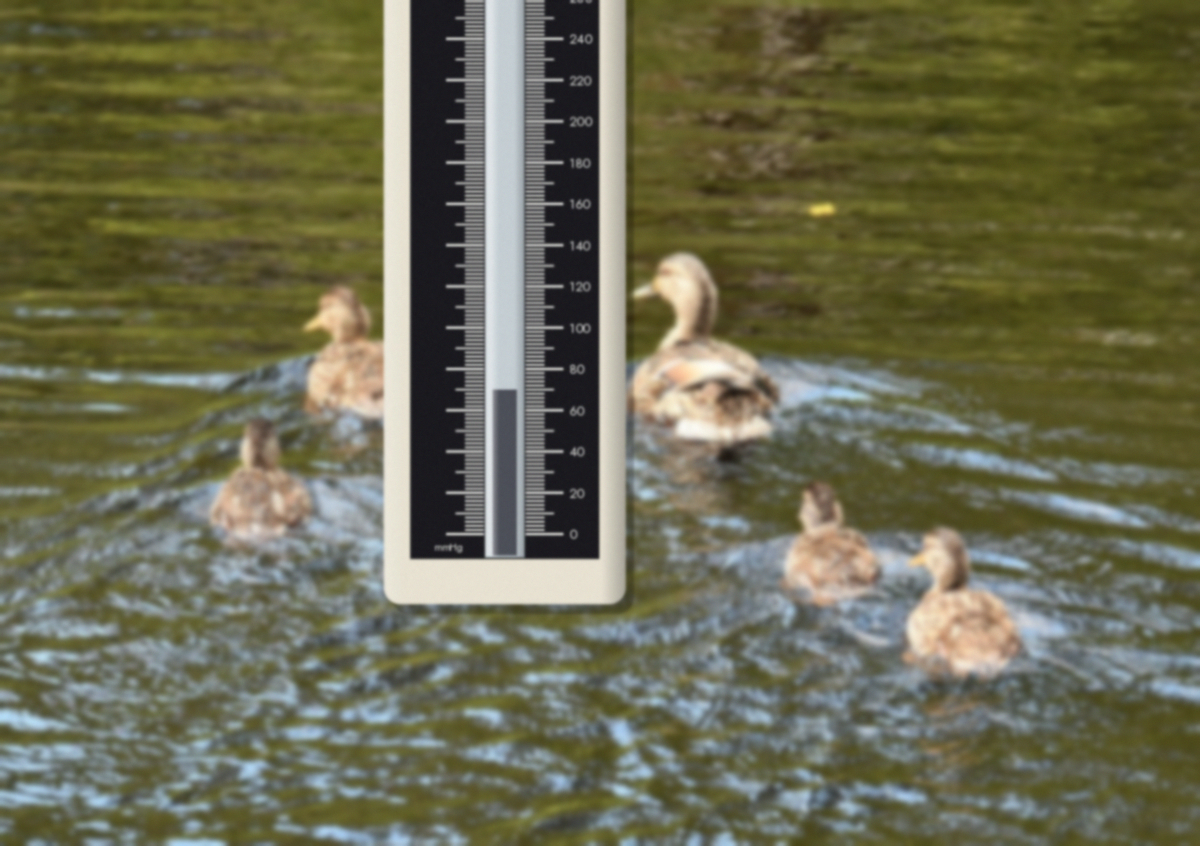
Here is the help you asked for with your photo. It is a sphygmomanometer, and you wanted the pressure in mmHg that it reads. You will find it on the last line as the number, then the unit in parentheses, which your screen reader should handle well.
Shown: 70 (mmHg)
